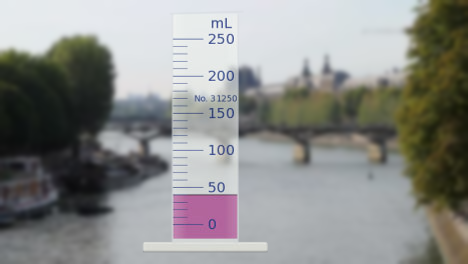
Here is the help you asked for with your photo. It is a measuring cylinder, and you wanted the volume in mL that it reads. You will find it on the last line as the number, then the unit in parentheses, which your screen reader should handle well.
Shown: 40 (mL)
